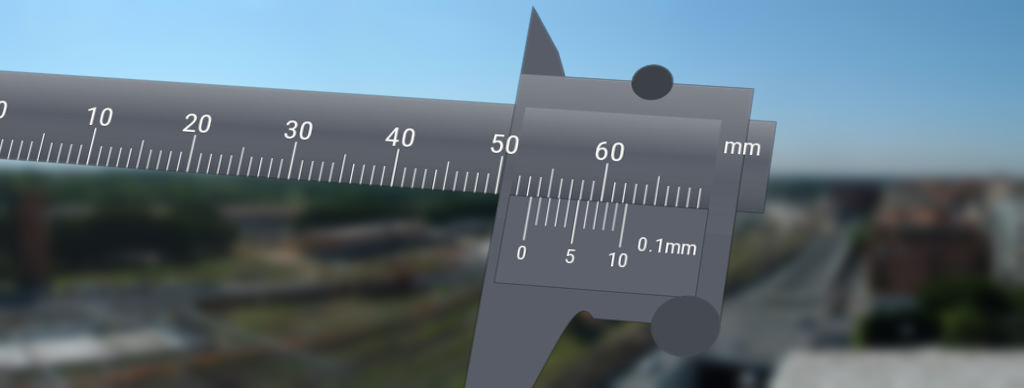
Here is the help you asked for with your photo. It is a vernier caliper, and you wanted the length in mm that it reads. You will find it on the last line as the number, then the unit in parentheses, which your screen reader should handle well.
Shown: 53.4 (mm)
